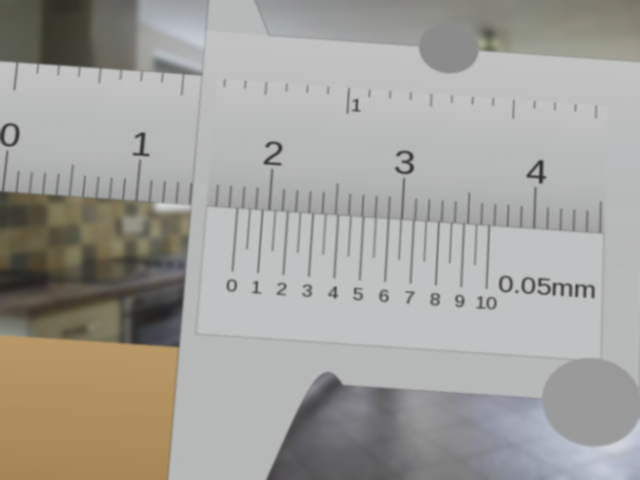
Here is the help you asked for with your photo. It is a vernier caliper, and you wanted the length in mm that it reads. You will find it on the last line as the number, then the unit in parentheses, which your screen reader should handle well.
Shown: 17.6 (mm)
